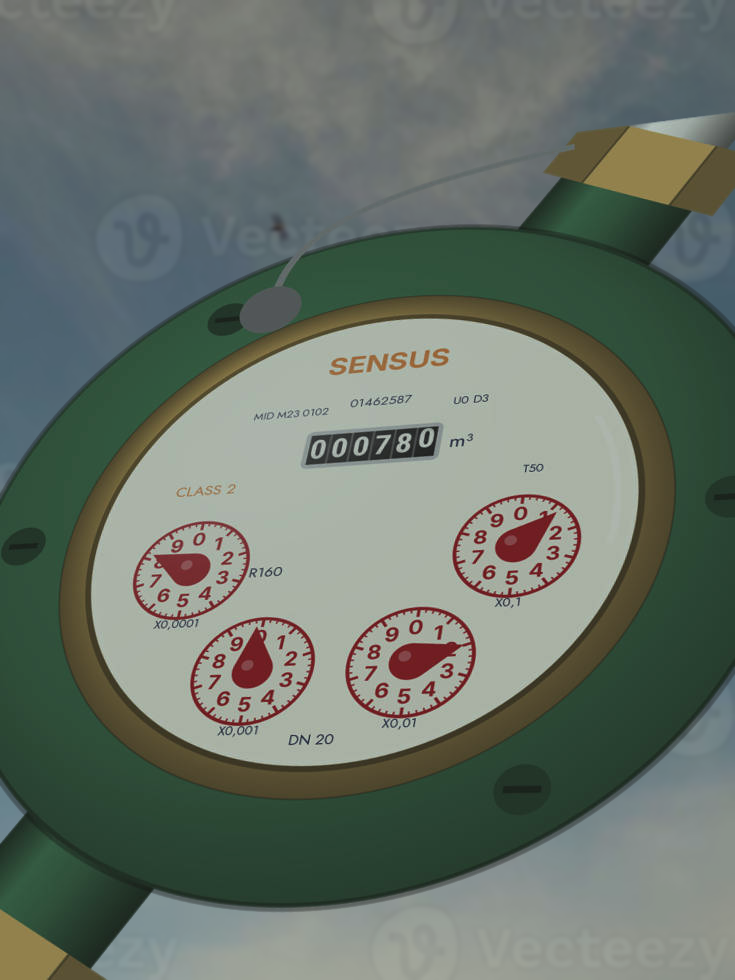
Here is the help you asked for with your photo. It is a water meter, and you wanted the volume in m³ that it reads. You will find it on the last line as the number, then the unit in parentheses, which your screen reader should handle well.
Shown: 780.1198 (m³)
